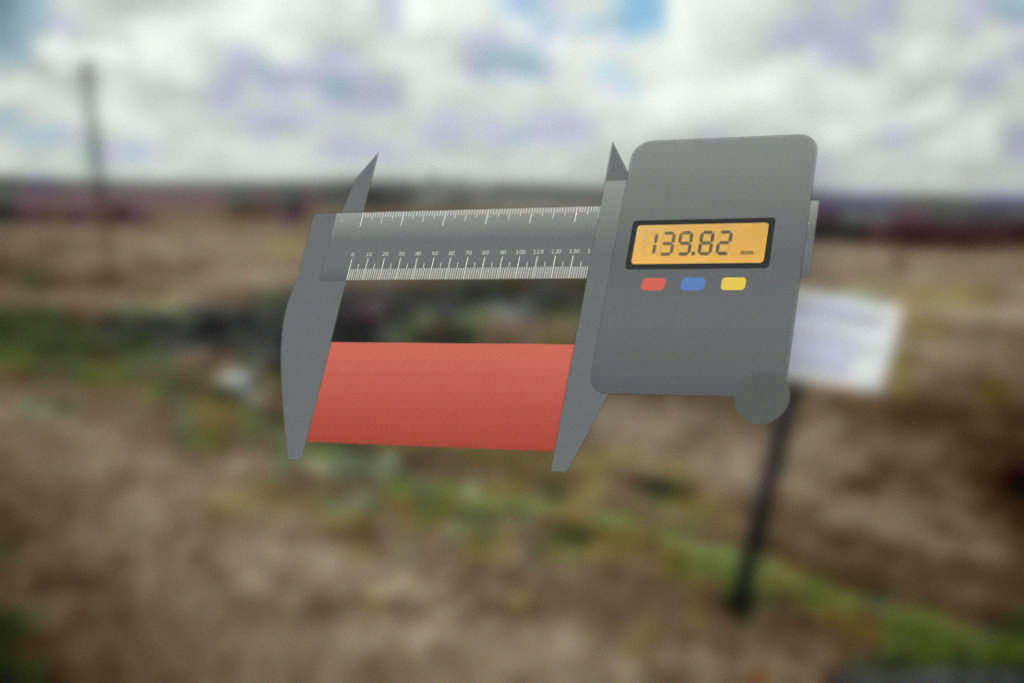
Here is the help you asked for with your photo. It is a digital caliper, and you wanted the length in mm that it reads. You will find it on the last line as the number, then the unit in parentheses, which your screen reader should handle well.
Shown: 139.82 (mm)
